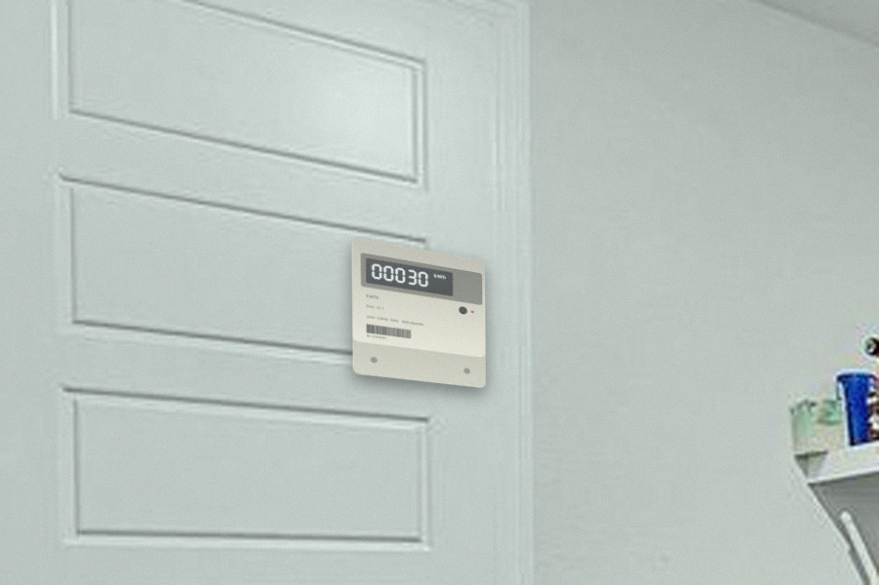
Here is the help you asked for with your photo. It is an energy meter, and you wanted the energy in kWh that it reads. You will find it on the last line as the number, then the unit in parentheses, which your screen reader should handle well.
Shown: 30 (kWh)
